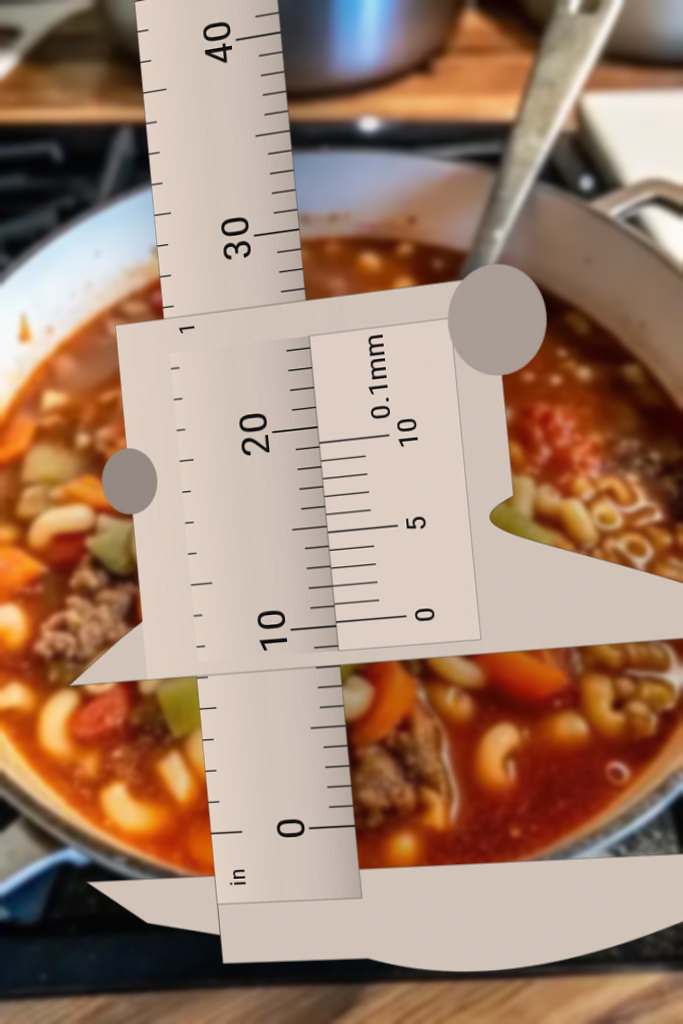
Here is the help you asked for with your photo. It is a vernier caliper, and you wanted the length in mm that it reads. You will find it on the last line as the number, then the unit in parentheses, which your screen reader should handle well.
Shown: 10.2 (mm)
